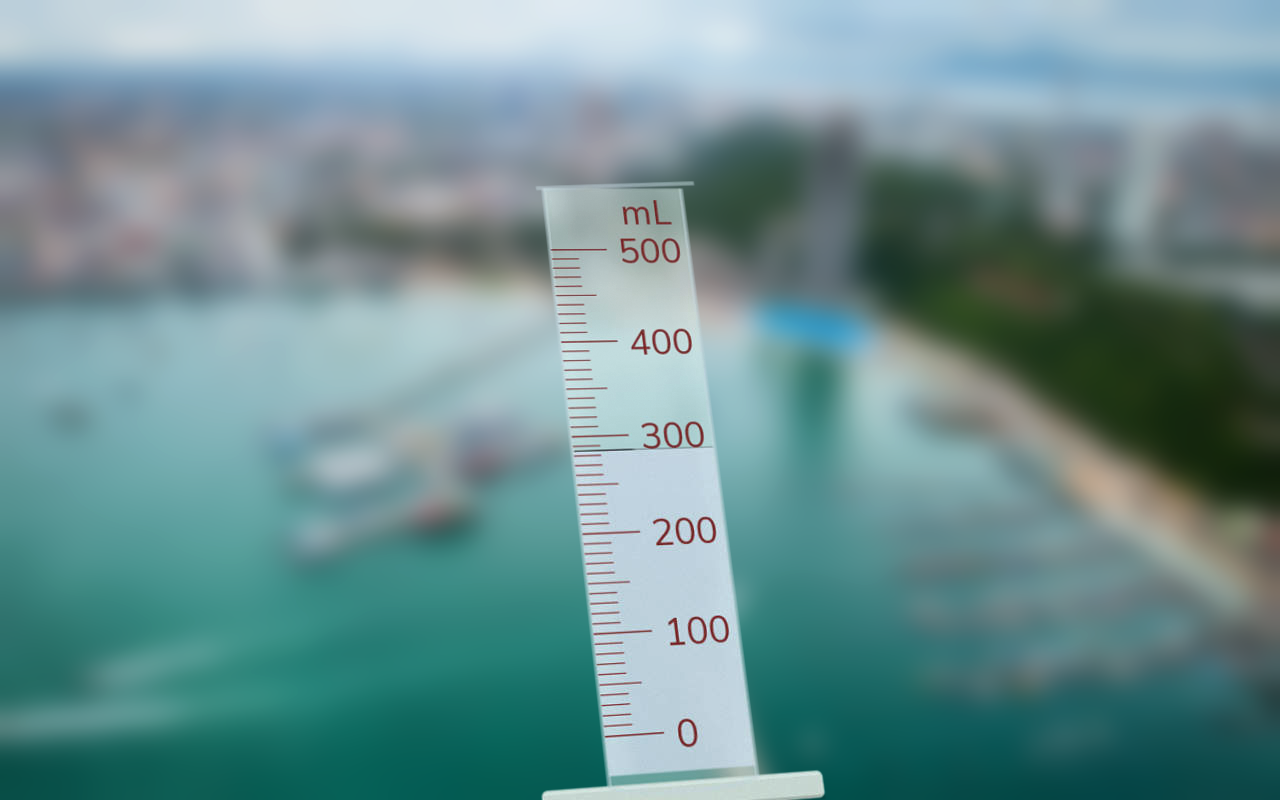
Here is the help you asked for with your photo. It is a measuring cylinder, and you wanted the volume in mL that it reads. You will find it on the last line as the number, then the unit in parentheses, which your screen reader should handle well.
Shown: 285 (mL)
